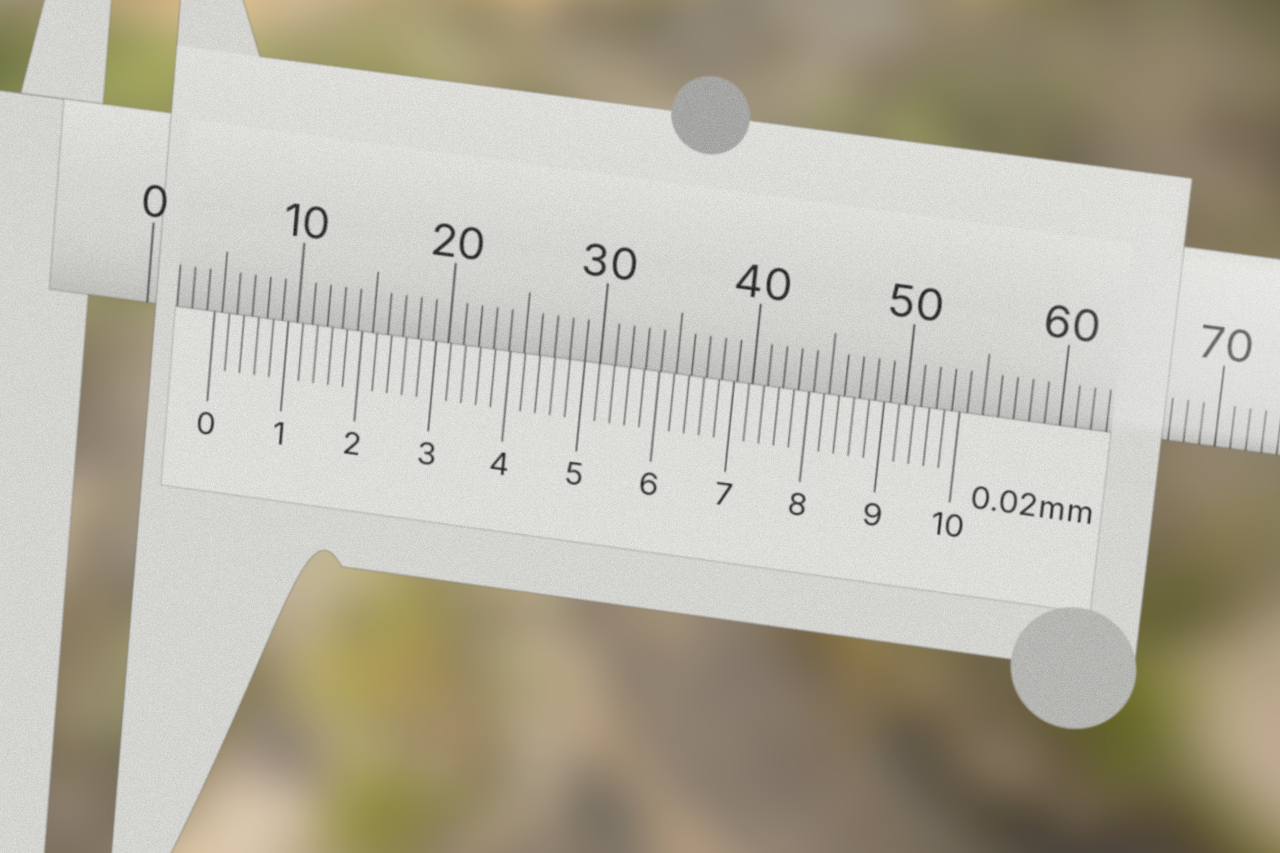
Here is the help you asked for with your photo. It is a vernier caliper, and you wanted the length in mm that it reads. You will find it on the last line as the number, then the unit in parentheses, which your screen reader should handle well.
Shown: 4.5 (mm)
